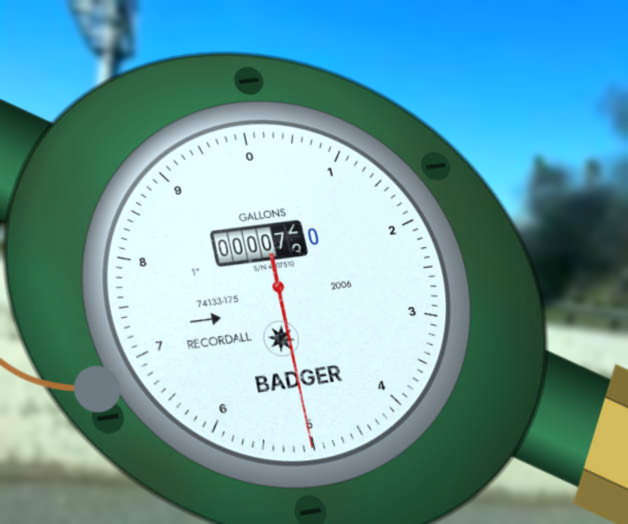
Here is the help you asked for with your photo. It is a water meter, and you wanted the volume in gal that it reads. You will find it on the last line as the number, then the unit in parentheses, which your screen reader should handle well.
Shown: 725.0 (gal)
